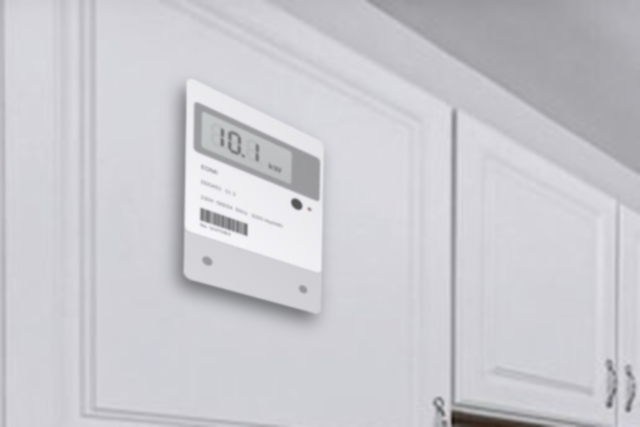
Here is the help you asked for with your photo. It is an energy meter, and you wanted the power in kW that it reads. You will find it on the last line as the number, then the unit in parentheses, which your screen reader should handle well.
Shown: 10.1 (kW)
